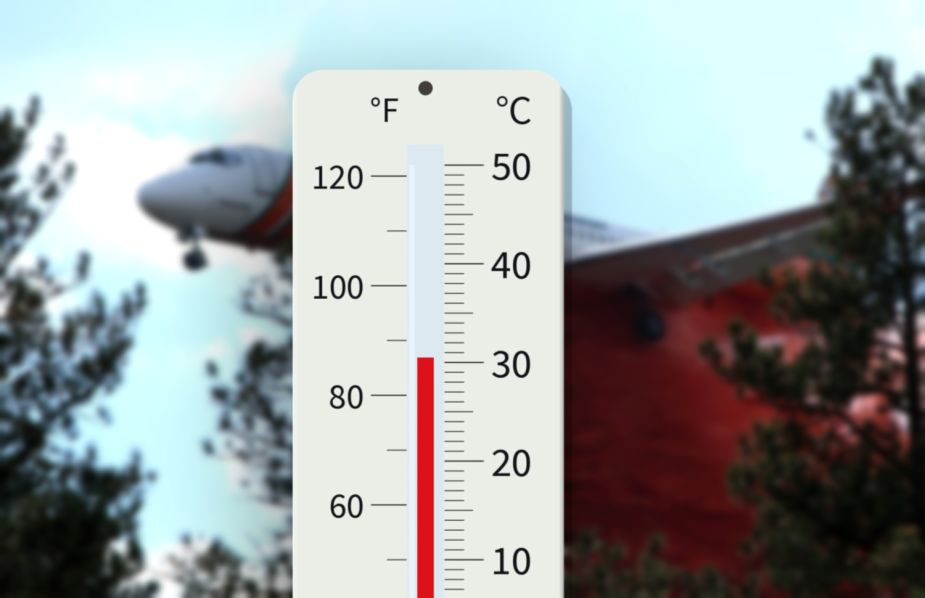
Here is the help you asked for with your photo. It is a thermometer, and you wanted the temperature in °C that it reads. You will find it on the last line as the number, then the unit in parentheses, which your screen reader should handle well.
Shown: 30.5 (°C)
